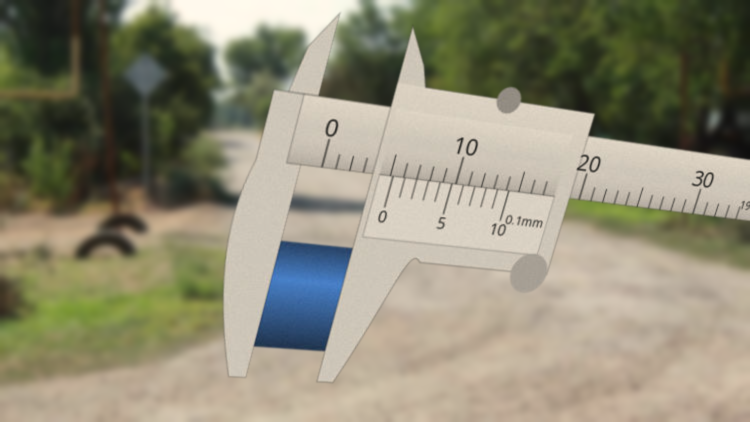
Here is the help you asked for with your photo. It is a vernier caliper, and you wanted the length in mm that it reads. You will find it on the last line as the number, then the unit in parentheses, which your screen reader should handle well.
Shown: 5.2 (mm)
